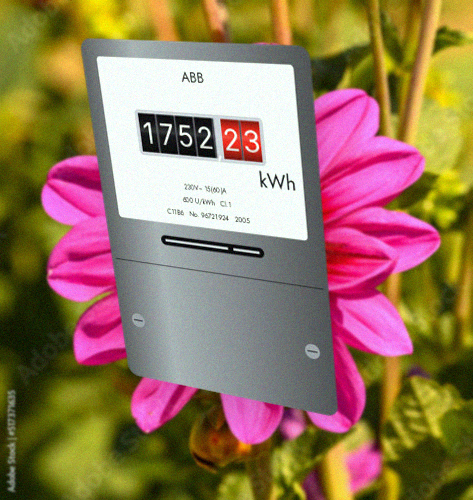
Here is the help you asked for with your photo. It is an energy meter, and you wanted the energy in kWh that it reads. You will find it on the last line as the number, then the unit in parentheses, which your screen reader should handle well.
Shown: 1752.23 (kWh)
